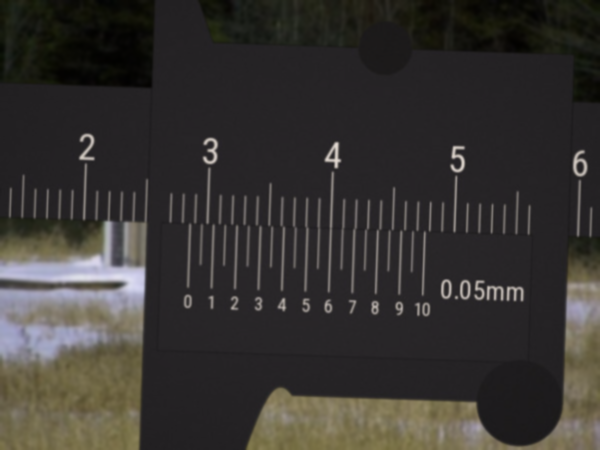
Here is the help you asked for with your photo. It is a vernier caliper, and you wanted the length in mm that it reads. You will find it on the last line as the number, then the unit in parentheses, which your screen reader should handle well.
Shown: 28.6 (mm)
